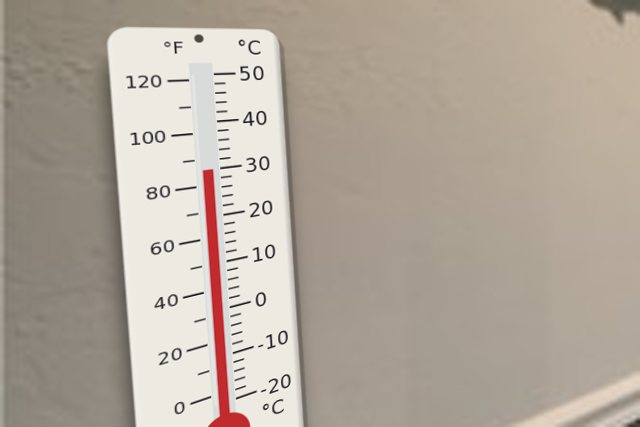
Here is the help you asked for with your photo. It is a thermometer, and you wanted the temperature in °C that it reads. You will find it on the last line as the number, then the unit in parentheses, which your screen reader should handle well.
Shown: 30 (°C)
